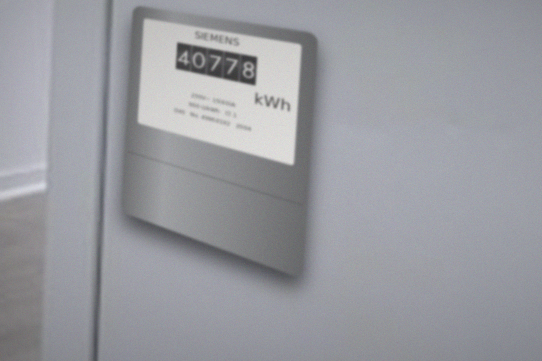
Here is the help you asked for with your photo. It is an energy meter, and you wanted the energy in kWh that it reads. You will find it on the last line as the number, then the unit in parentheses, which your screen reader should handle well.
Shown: 40778 (kWh)
